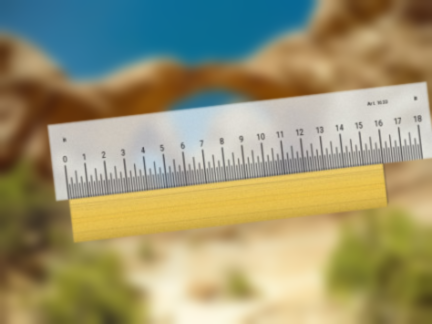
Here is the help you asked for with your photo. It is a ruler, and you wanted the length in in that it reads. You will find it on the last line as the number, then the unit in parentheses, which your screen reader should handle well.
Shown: 16 (in)
